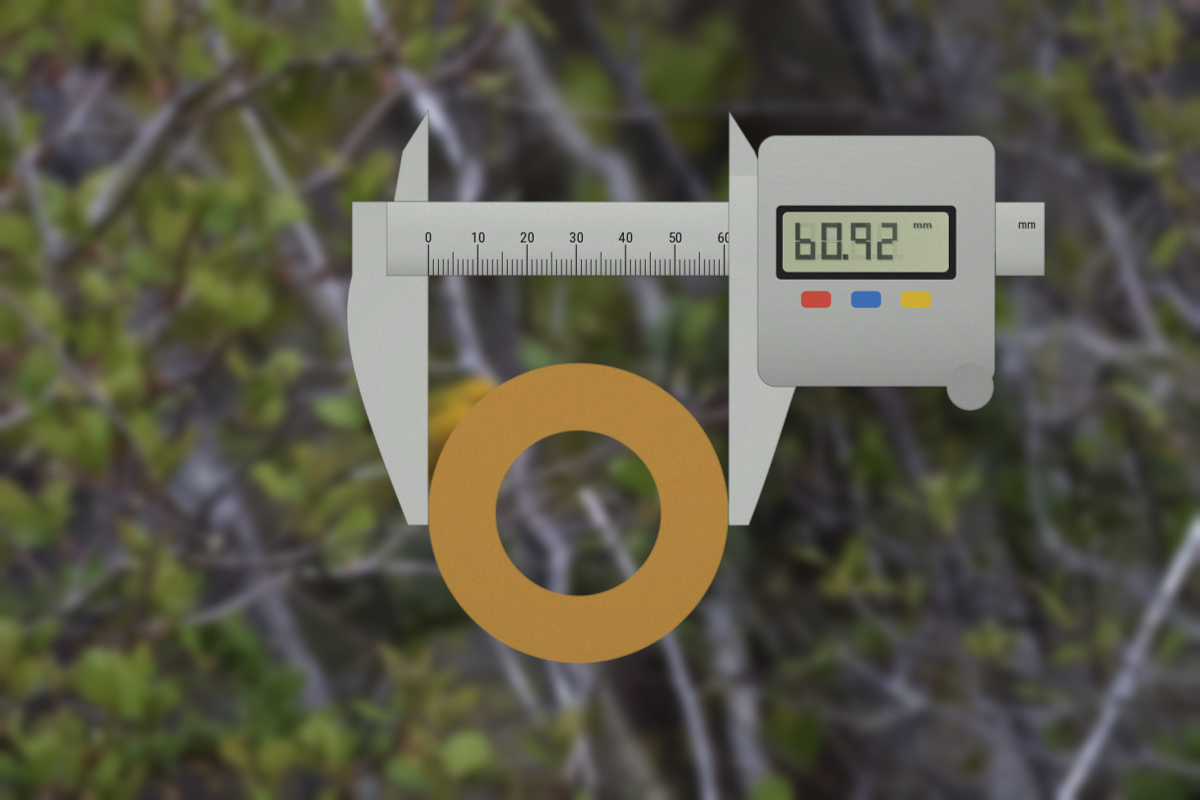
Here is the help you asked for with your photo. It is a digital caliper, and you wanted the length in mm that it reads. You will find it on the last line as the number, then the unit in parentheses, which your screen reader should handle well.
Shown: 60.92 (mm)
